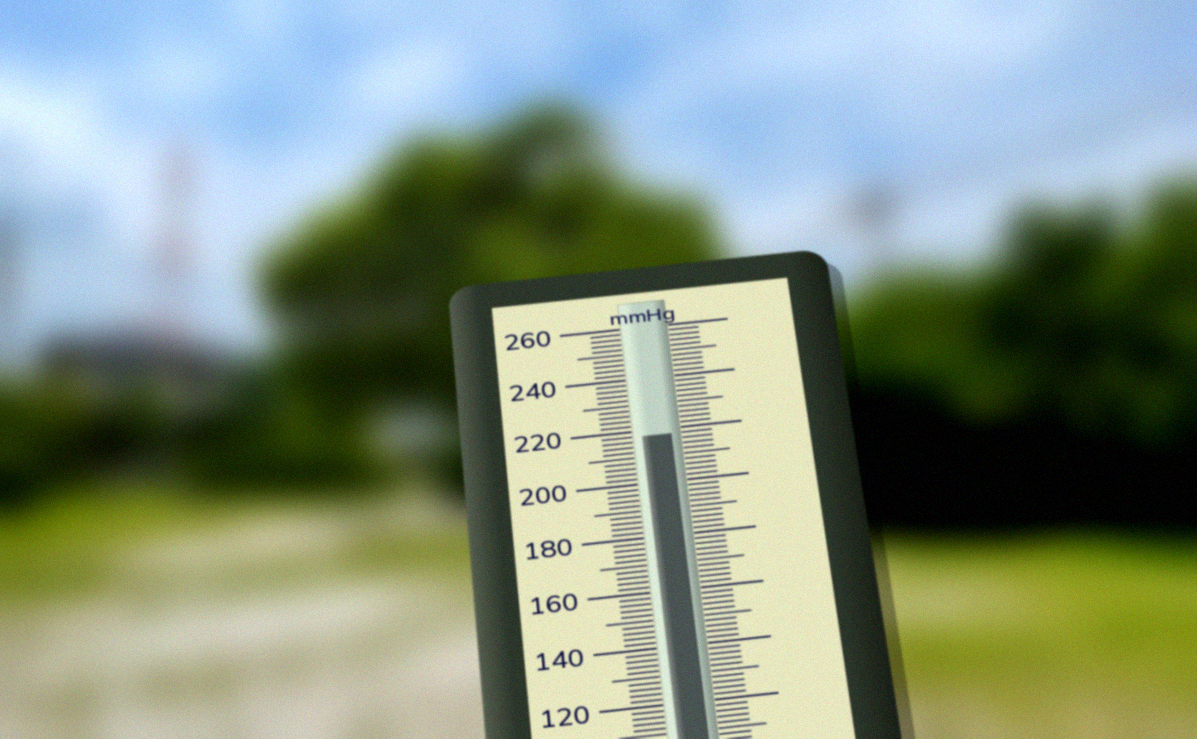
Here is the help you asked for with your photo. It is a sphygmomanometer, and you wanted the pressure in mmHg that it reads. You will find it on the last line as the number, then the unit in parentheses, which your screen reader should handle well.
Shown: 218 (mmHg)
